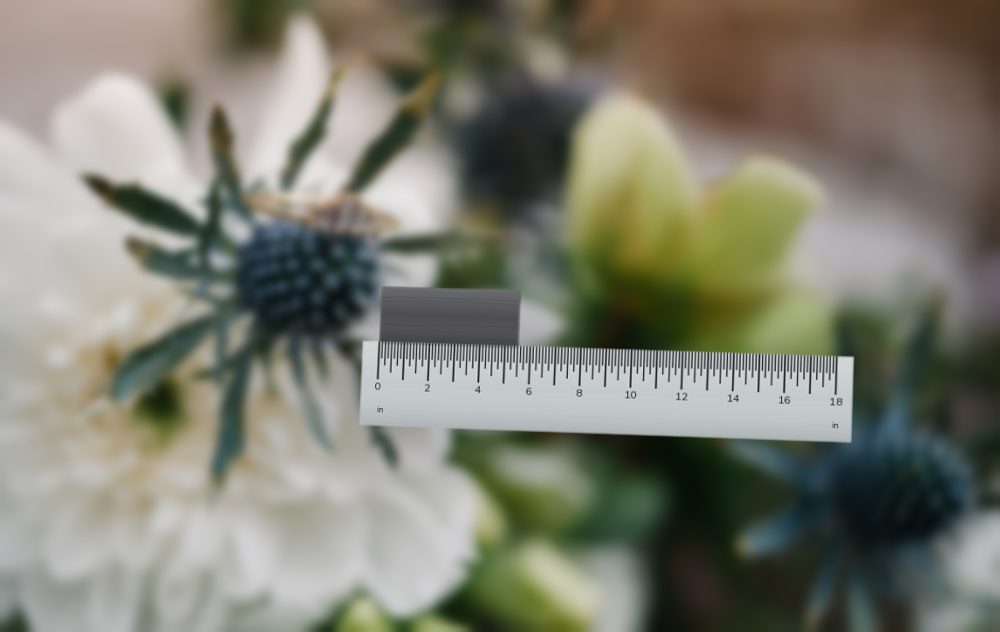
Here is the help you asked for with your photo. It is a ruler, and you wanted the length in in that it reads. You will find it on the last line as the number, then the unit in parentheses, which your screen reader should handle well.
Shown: 5.5 (in)
